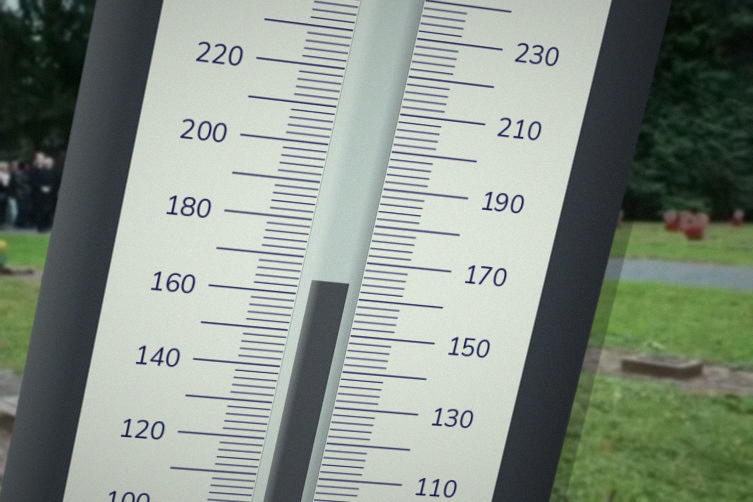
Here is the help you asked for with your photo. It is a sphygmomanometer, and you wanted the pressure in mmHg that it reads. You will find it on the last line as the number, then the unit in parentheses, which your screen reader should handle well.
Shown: 164 (mmHg)
